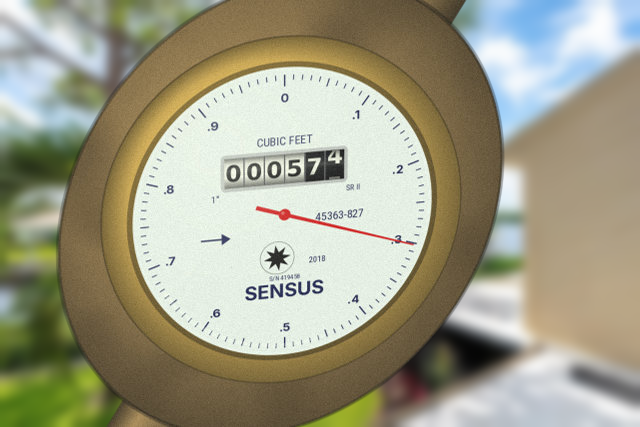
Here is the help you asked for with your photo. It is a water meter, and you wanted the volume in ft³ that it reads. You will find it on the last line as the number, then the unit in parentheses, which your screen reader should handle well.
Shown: 574.30 (ft³)
